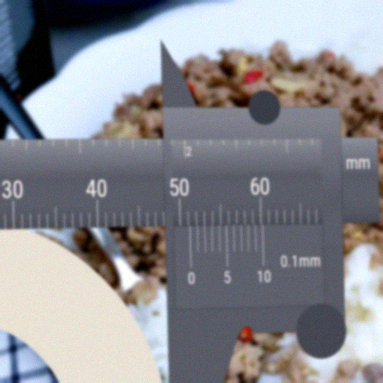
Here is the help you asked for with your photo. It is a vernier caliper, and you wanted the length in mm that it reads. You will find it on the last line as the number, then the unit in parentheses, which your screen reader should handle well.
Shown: 51.2 (mm)
